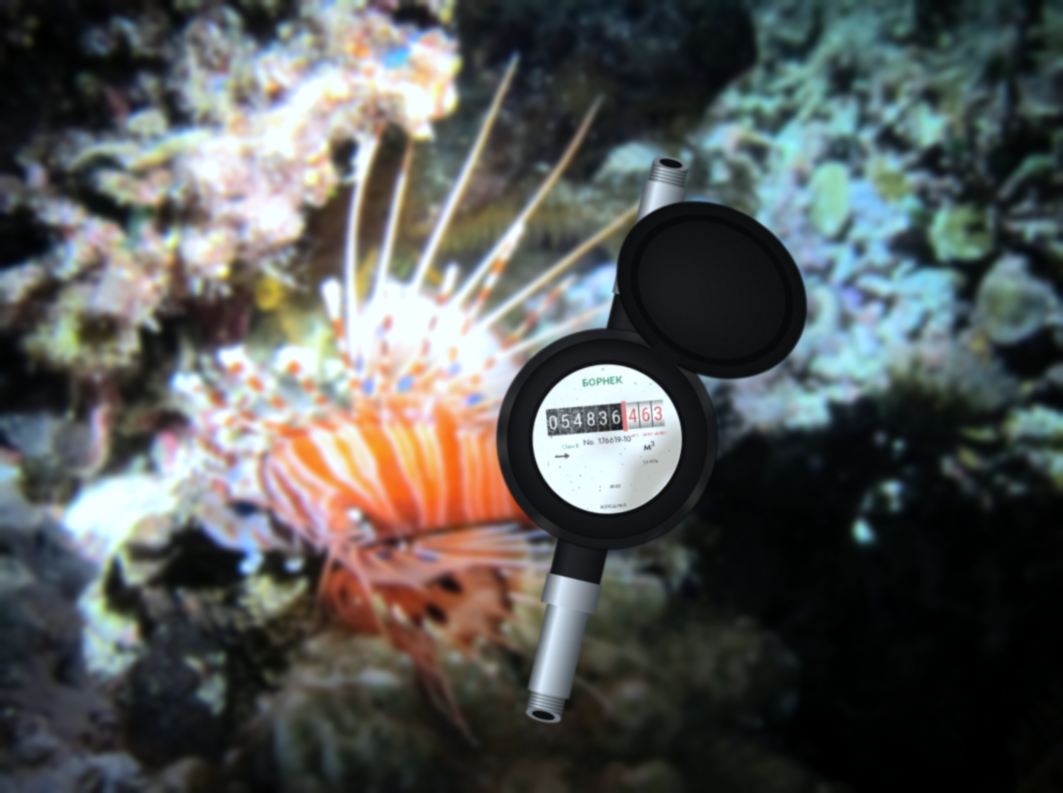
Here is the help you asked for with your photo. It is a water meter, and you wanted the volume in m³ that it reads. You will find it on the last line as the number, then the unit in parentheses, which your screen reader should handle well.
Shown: 54836.463 (m³)
